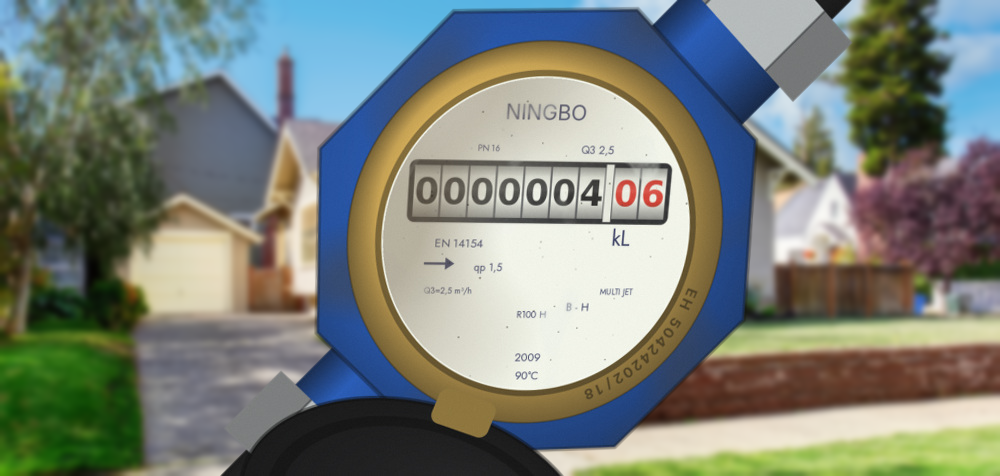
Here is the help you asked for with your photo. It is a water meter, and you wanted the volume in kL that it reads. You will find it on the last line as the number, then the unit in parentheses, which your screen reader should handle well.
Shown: 4.06 (kL)
